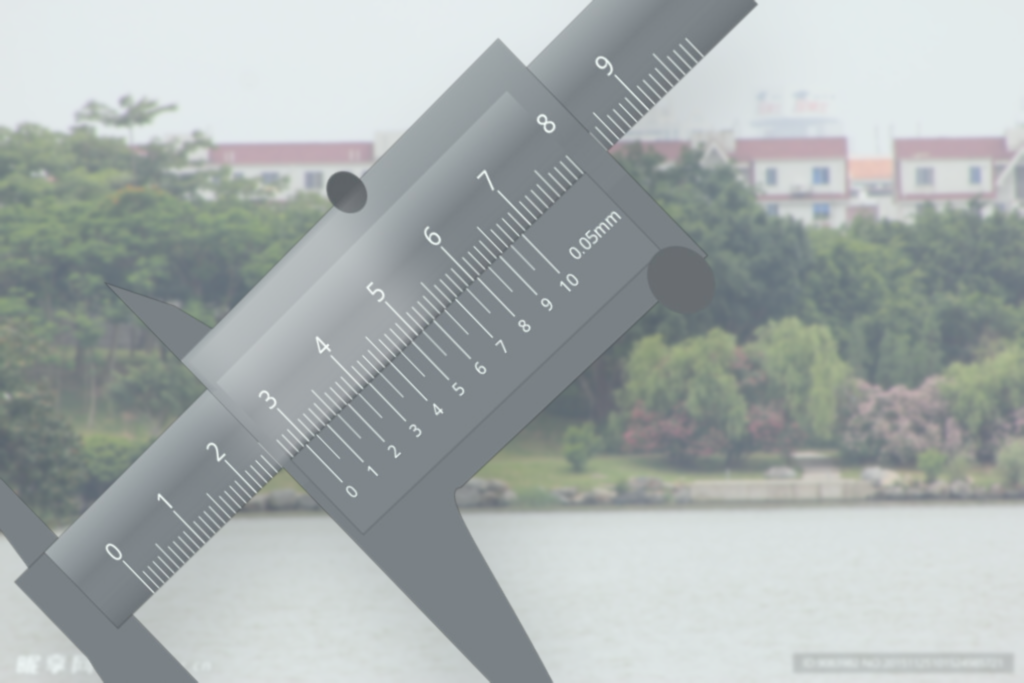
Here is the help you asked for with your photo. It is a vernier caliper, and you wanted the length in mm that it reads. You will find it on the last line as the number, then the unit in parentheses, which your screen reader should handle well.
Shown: 29.4 (mm)
